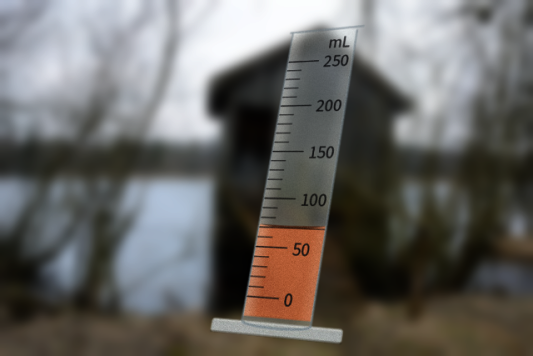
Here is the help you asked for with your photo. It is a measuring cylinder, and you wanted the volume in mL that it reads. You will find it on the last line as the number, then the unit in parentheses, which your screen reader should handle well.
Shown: 70 (mL)
